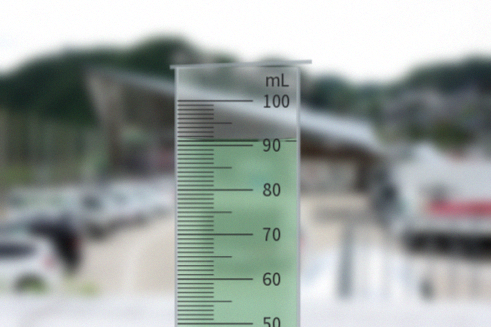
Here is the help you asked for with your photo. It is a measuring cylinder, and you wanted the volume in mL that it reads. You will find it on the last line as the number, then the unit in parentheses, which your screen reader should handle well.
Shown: 91 (mL)
